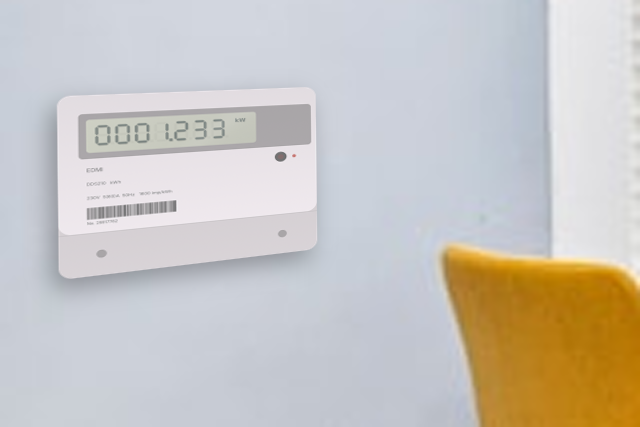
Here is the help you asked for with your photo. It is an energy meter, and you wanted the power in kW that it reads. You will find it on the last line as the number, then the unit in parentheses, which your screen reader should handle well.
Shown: 1.233 (kW)
